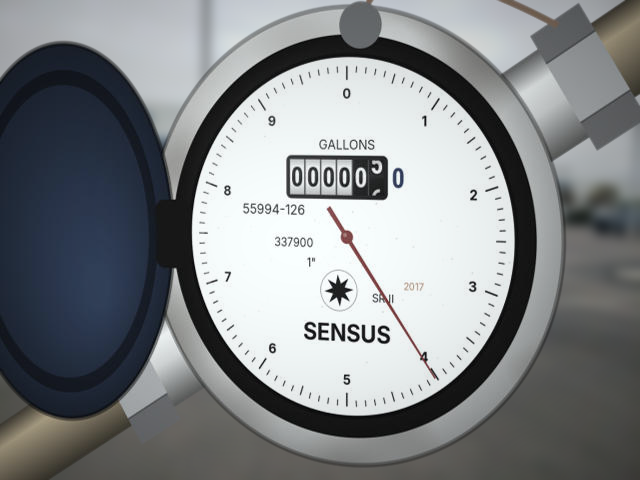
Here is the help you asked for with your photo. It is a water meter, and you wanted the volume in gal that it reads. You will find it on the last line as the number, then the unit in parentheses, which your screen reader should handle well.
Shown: 54.0 (gal)
